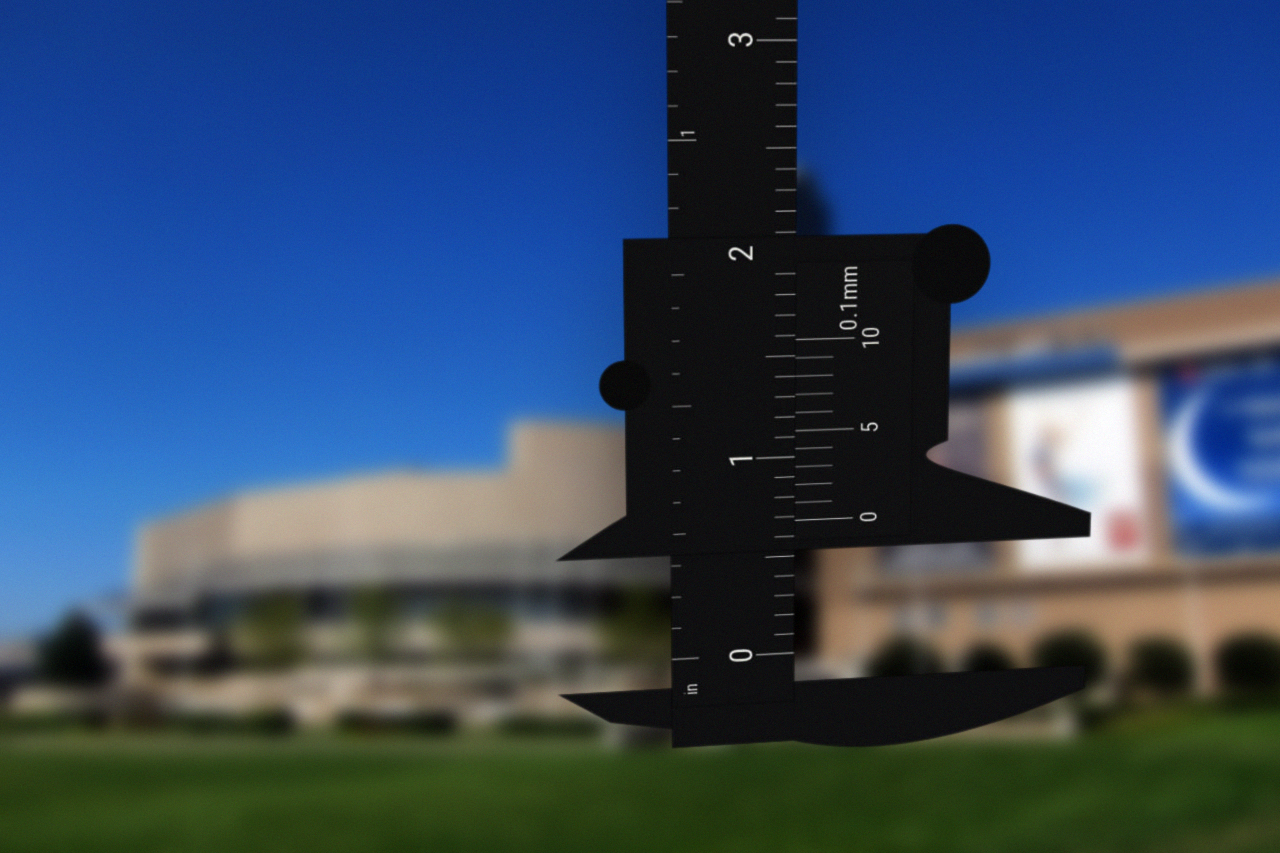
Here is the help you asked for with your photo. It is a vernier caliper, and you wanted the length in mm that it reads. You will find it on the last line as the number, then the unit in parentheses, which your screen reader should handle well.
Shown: 6.8 (mm)
